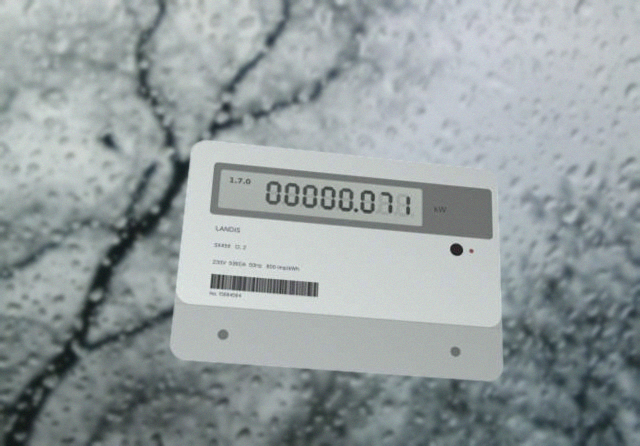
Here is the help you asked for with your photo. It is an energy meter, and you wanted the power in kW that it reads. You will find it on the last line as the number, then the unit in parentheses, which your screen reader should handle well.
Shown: 0.071 (kW)
